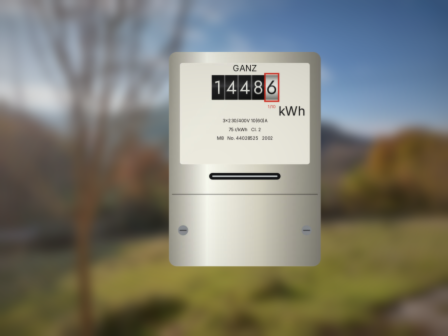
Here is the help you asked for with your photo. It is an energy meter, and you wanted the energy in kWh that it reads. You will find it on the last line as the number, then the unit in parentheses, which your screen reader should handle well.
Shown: 1448.6 (kWh)
